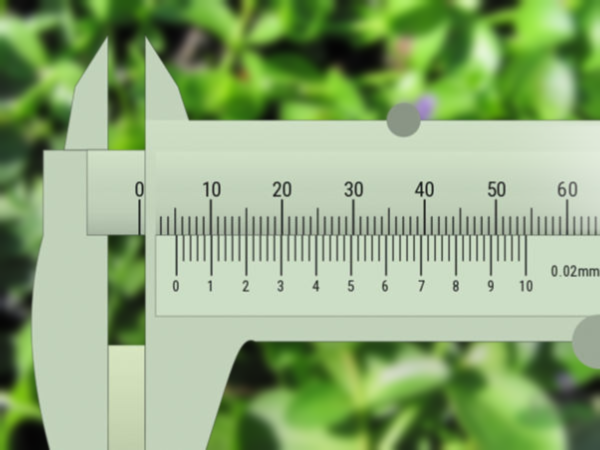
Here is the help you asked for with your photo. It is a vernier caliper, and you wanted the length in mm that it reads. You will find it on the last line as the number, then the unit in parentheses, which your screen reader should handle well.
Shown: 5.2 (mm)
